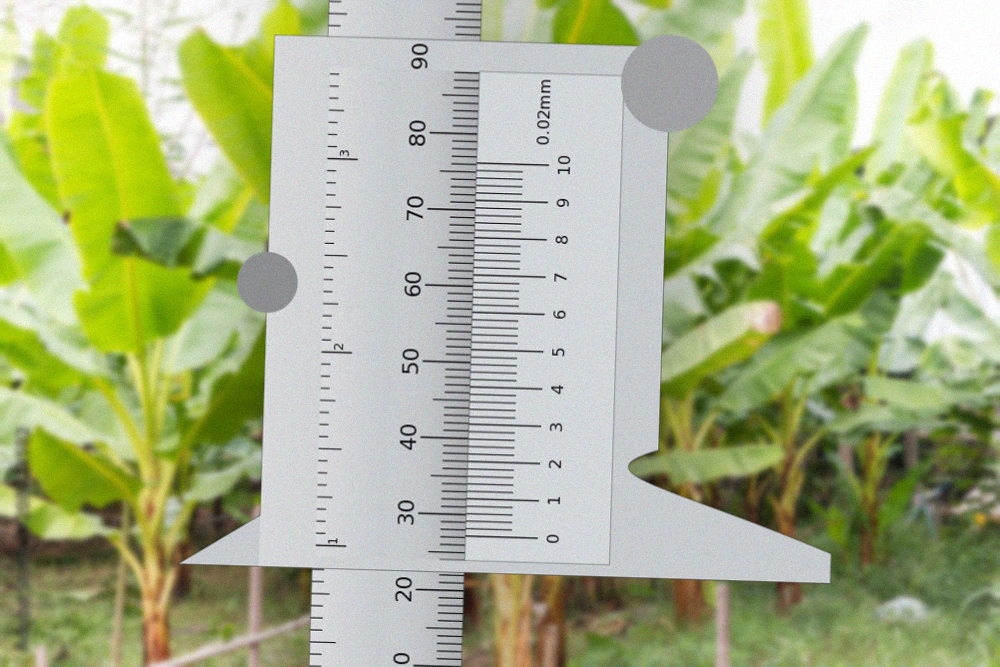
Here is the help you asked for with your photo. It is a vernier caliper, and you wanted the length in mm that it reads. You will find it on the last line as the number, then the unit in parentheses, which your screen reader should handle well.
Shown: 27.2 (mm)
